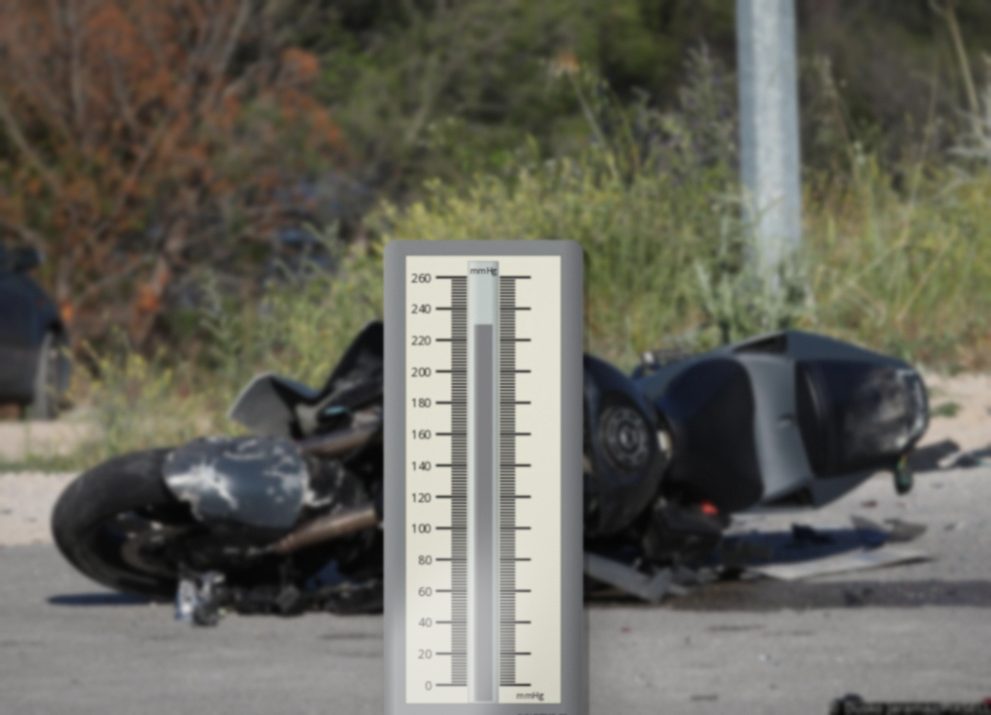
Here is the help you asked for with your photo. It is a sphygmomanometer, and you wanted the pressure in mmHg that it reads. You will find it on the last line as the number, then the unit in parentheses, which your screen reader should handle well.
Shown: 230 (mmHg)
